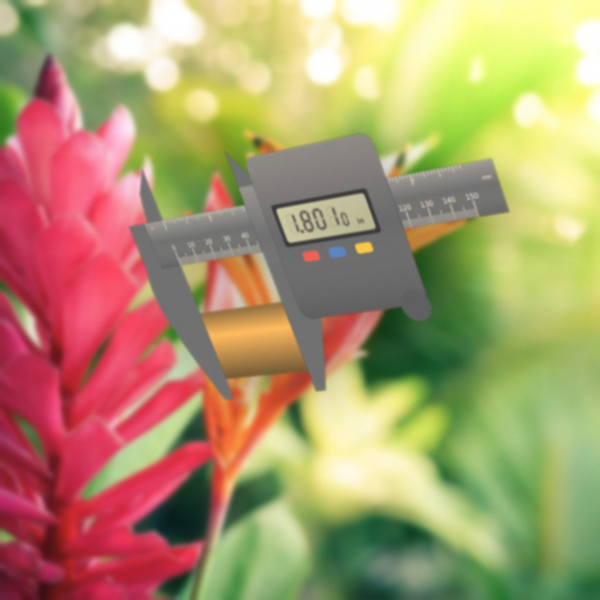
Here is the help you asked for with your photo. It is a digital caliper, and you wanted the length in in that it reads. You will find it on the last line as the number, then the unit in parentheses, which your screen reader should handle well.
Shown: 1.8010 (in)
